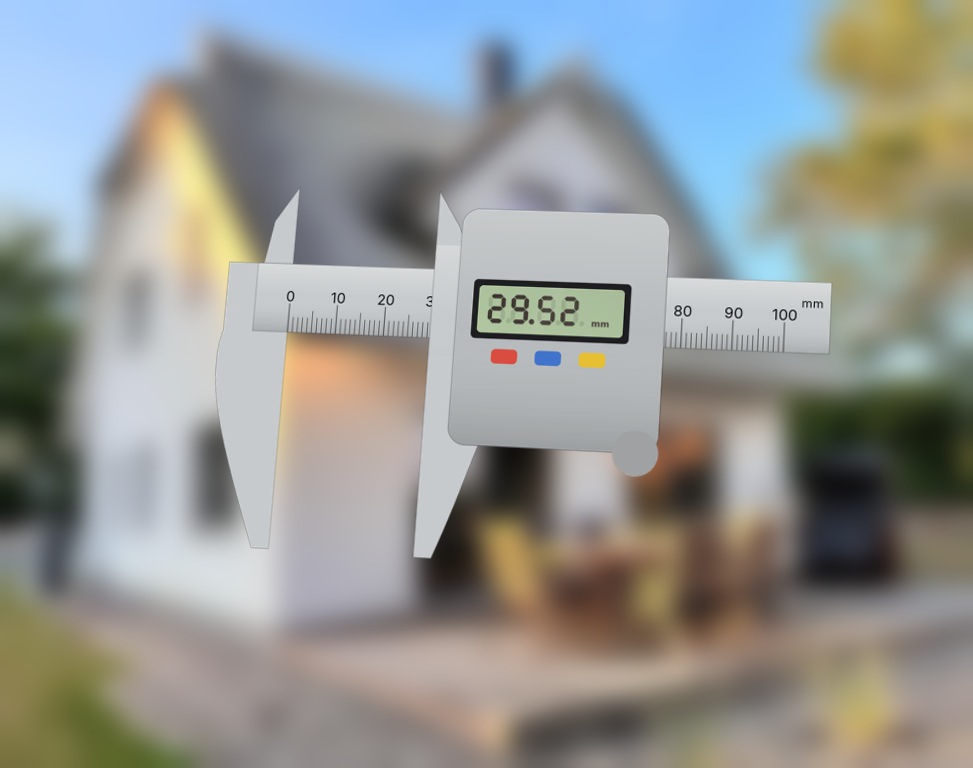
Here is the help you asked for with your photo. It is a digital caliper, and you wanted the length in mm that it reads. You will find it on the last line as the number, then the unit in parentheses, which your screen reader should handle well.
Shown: 29.52 (mm)
